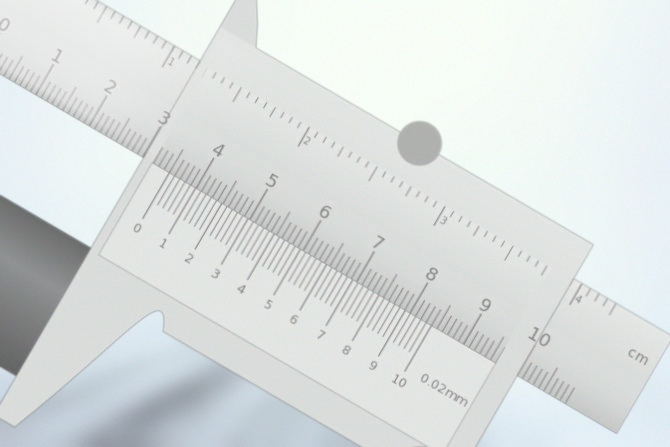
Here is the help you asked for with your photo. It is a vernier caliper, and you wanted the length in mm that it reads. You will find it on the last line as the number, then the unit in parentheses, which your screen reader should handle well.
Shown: 35.0 (mm)
